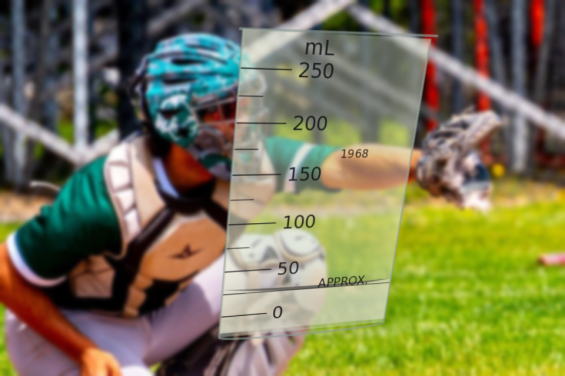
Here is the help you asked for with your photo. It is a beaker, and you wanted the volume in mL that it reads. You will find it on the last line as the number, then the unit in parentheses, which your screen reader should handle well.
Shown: 25 (mL)
